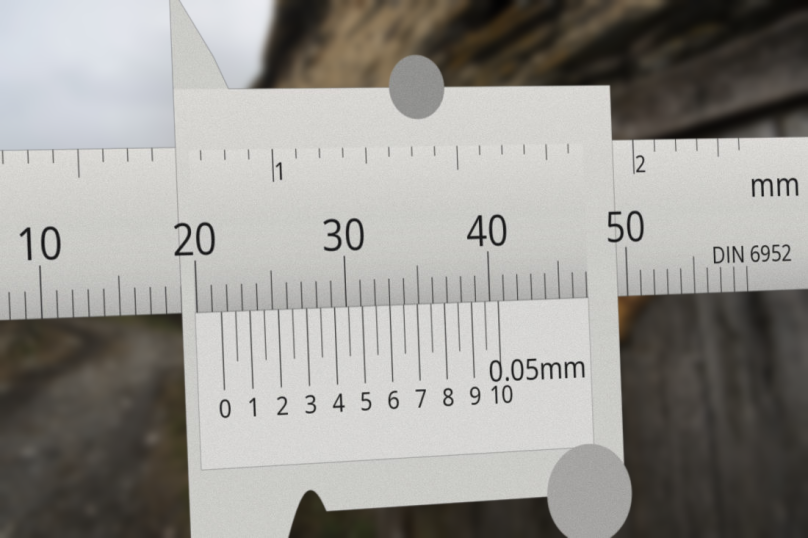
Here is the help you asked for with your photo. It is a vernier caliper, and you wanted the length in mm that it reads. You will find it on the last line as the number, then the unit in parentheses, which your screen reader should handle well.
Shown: 21.6 (mm)
